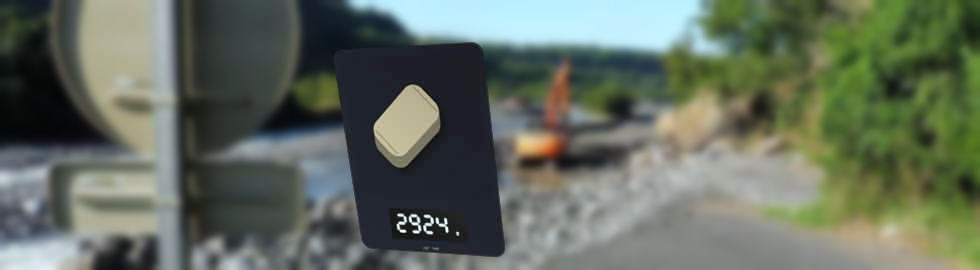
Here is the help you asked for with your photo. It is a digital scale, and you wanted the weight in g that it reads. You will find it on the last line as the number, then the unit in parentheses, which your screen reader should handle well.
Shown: 2924 (g)
